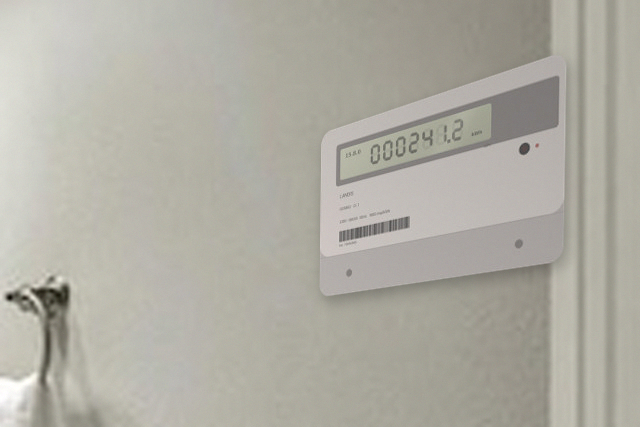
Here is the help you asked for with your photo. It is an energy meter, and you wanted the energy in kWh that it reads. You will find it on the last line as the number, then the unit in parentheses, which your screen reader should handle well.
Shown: 241.2 (kWh)
